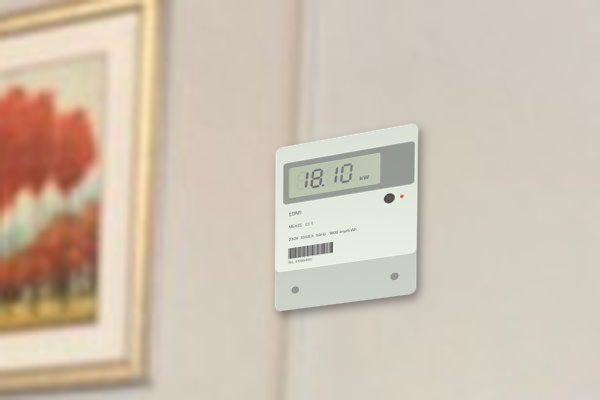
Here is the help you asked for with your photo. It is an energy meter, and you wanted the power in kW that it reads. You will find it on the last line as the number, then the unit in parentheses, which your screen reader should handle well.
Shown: 18.10 (kW)
